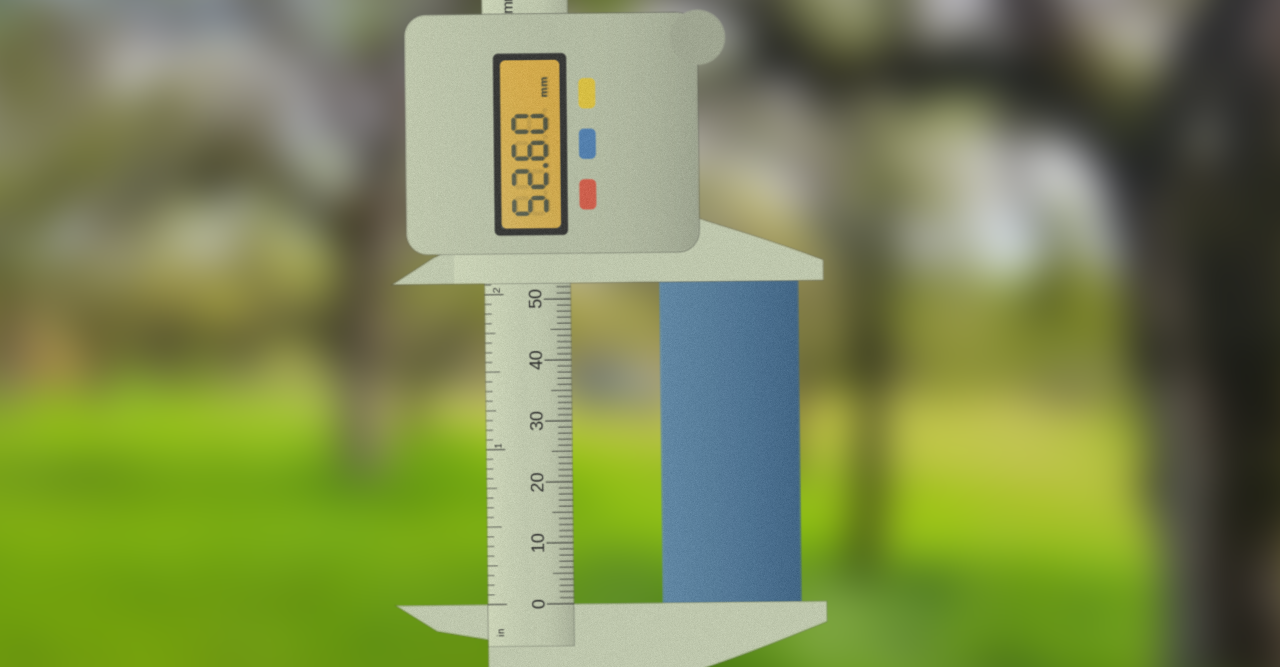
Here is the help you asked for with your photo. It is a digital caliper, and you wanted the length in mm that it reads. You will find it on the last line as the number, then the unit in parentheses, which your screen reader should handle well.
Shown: 52.60 (mm)
